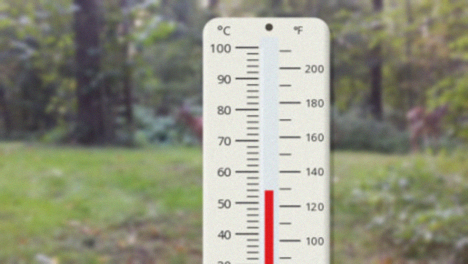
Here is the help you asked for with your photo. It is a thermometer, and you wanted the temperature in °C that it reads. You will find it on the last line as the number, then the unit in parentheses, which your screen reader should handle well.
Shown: 54 (°C)
